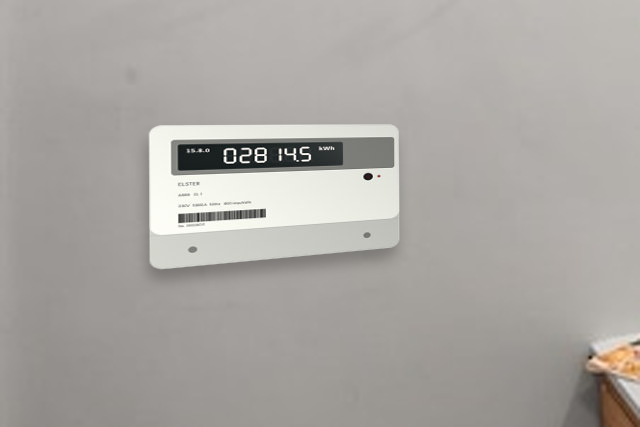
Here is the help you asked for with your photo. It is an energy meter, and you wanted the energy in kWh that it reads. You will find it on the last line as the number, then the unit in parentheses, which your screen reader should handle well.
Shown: 2814.5 (kWh)
